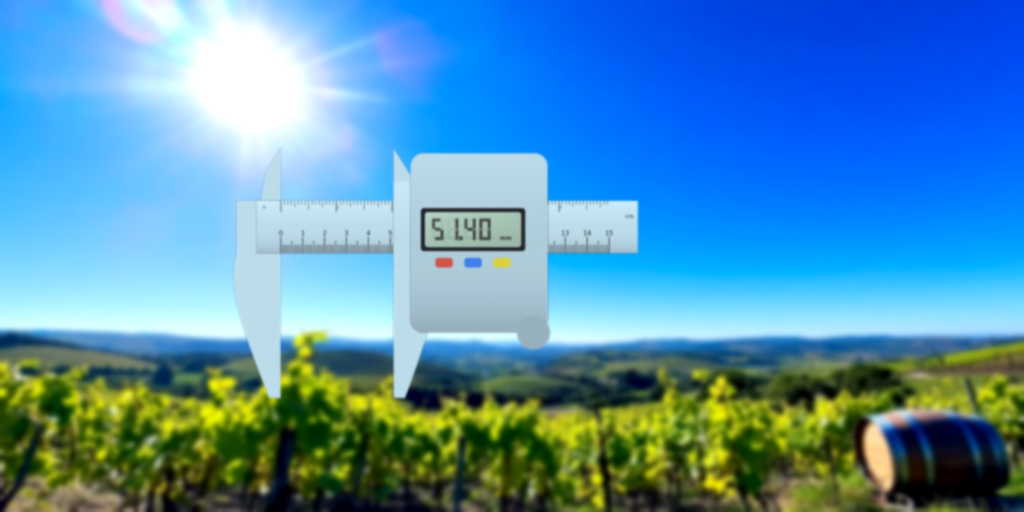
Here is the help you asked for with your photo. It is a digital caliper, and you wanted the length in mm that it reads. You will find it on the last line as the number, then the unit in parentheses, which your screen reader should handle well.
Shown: 51.40 (mm)
